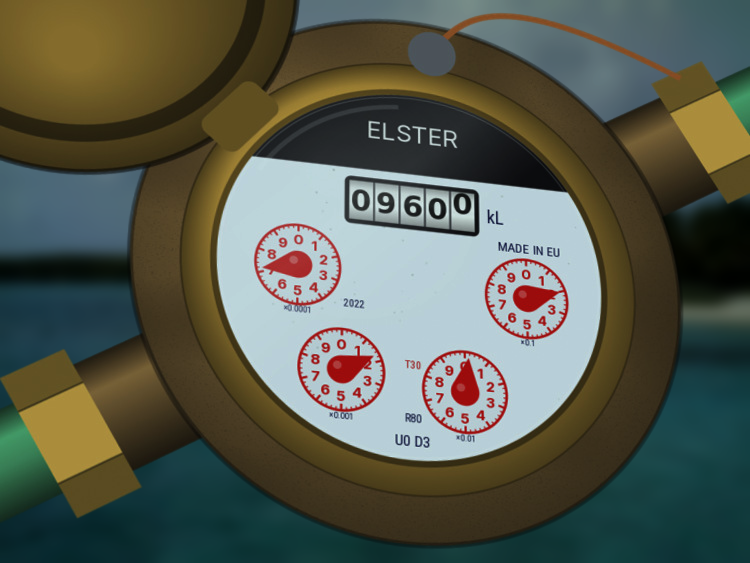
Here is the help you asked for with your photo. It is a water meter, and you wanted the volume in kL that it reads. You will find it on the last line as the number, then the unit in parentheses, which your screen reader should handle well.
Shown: 9600.2017 (kL)
